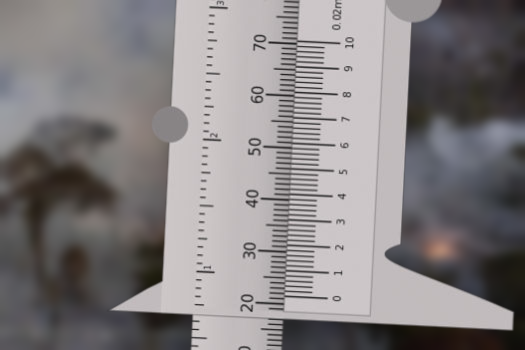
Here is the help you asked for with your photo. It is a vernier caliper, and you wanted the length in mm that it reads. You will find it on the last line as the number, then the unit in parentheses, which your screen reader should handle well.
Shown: 21.5 (mm)
